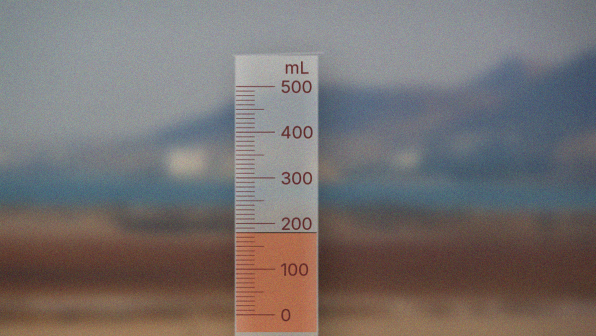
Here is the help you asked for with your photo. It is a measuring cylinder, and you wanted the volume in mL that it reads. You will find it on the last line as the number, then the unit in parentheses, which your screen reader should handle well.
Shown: 180 (mL)
